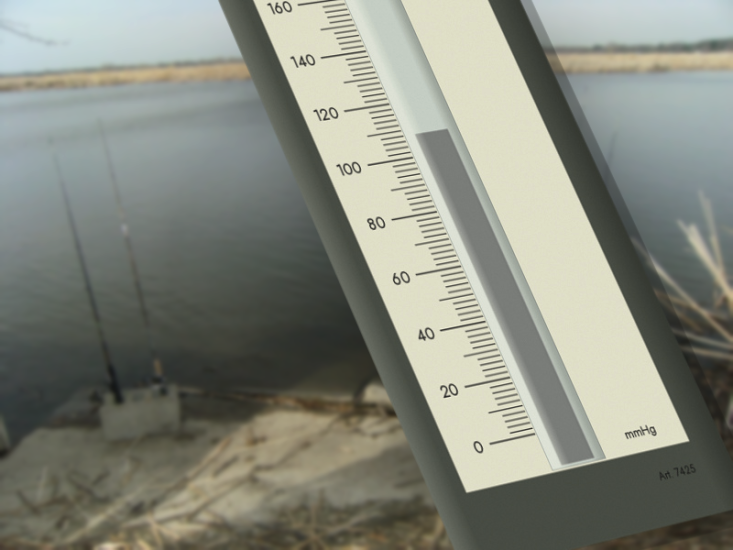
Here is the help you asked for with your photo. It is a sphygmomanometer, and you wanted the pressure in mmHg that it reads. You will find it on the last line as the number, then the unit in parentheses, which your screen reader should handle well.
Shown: 108 (mmHg)
